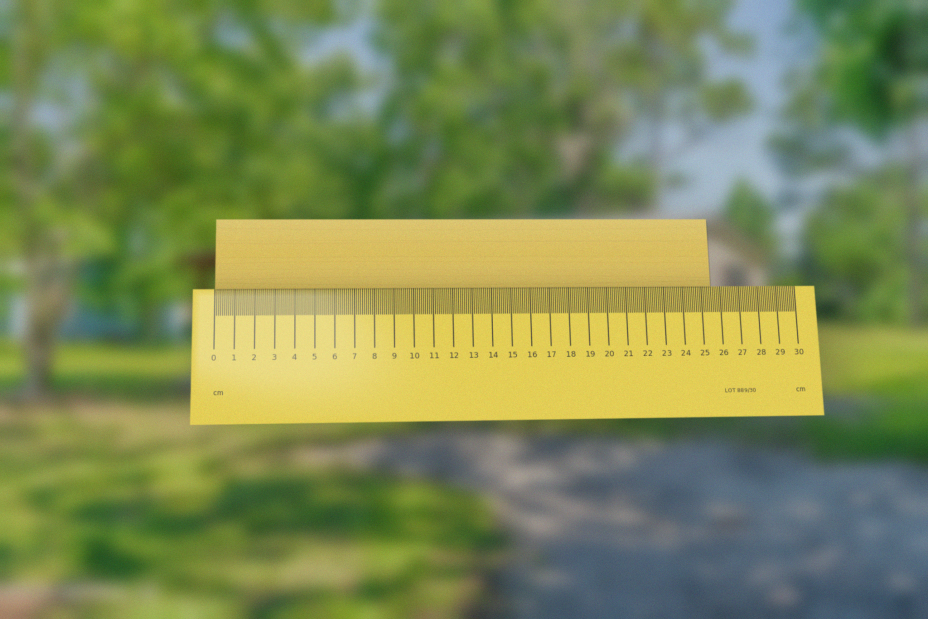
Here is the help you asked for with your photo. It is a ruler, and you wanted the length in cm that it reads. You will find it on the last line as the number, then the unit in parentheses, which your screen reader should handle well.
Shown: 25.5 (cm)
